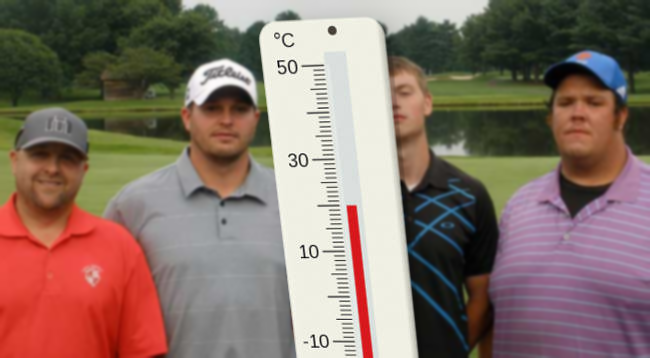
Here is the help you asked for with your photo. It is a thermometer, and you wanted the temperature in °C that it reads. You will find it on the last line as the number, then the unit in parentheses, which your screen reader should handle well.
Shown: 20 (°C)
